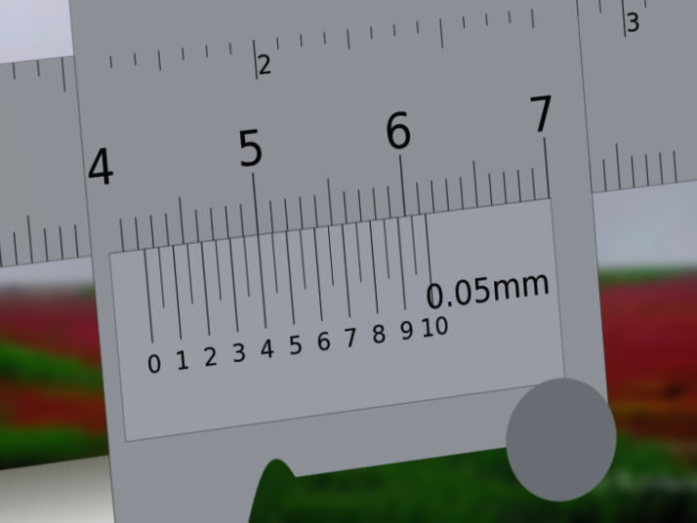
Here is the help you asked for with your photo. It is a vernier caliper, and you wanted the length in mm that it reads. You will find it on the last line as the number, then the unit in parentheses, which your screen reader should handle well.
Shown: 42.4 (mm)
